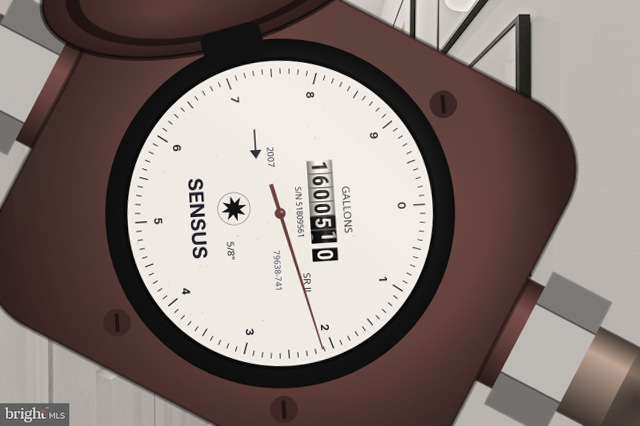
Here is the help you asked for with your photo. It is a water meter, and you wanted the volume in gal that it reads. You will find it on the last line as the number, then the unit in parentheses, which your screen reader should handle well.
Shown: 1600512.1 (gal)
